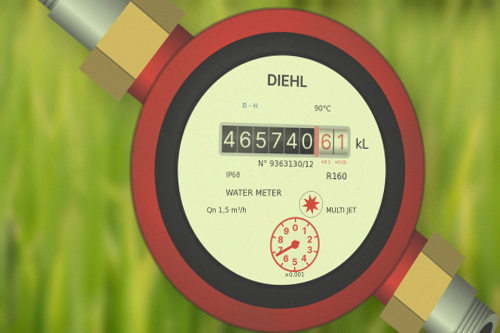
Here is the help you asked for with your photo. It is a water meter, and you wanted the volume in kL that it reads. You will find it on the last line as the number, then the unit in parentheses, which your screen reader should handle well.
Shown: 465740.616 (kL)
